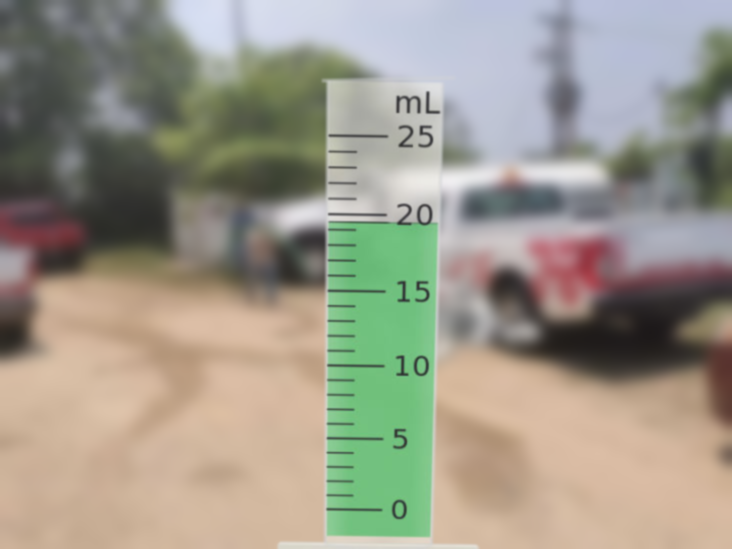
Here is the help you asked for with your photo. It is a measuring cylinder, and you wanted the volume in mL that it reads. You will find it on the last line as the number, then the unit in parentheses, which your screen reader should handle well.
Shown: 19.5 (mL)
